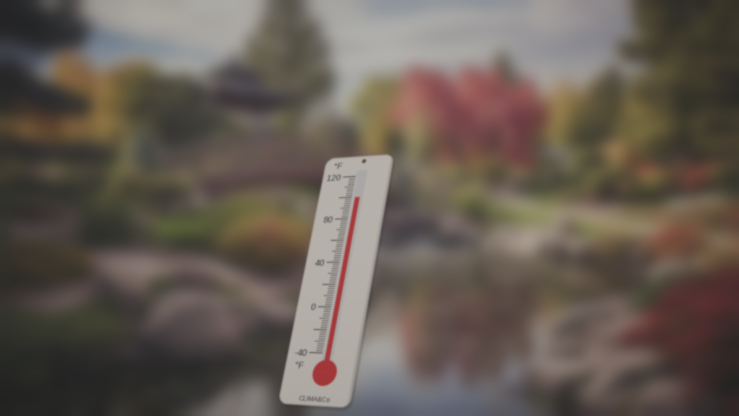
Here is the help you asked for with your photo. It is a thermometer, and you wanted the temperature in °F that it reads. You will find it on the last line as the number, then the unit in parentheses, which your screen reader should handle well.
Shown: 100 (°F)
